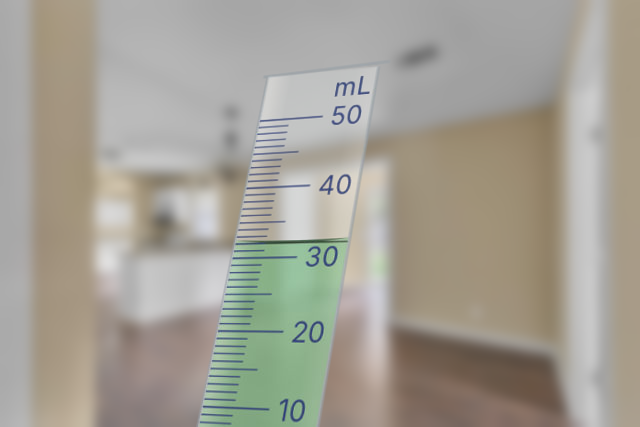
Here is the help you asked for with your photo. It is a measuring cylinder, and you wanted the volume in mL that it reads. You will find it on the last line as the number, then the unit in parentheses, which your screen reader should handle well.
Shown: 32 (mL)
